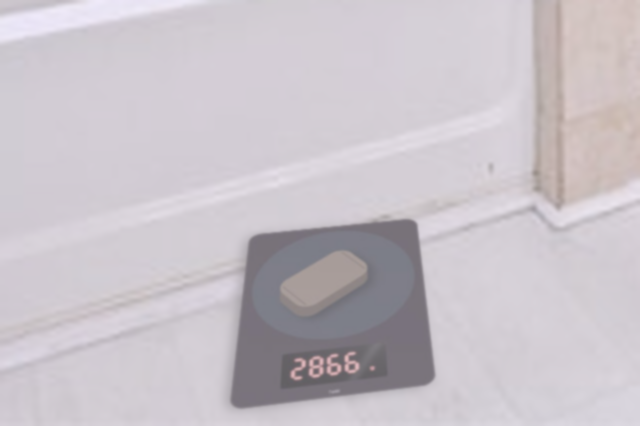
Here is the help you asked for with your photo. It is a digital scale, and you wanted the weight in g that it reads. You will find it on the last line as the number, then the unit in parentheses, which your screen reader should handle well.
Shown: 2866 (g)
